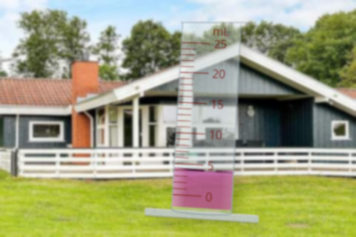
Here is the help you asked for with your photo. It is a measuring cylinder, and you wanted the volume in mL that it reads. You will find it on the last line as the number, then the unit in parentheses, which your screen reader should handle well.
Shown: 4 (mL)
